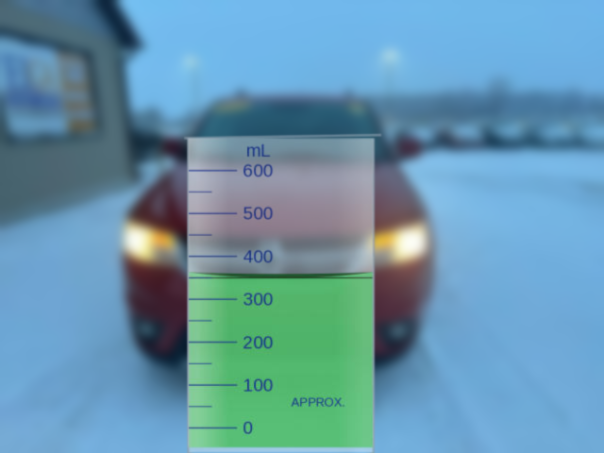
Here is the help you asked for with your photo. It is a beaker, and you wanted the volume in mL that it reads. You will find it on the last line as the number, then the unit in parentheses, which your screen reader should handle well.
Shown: 350 (mL)
